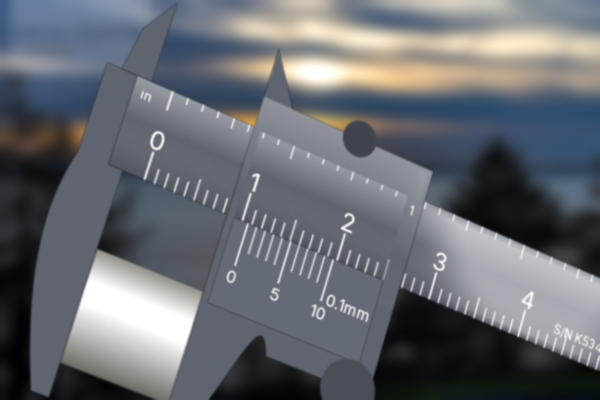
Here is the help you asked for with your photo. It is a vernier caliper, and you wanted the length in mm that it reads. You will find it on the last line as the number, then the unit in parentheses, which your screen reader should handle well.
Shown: 10.6 (mm)
